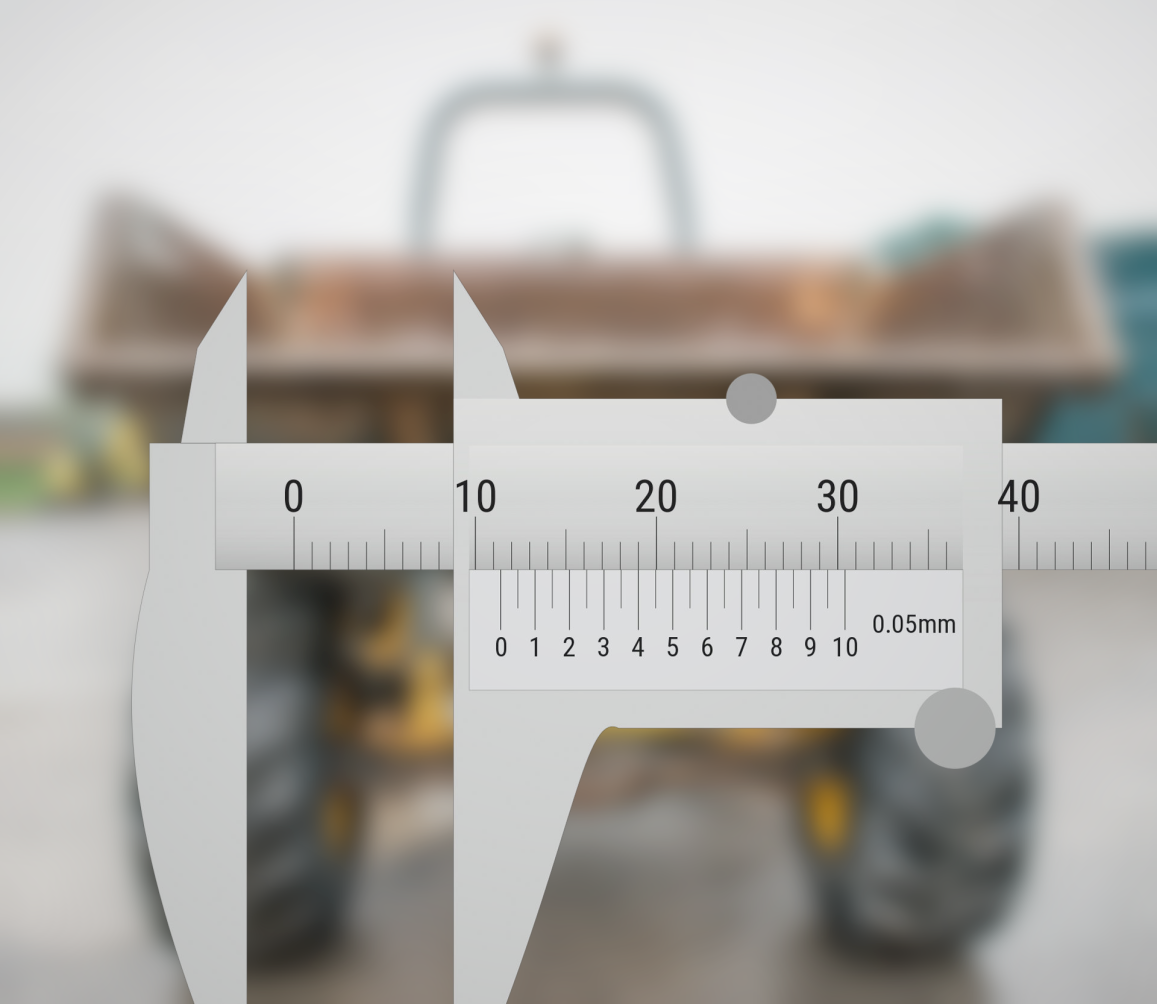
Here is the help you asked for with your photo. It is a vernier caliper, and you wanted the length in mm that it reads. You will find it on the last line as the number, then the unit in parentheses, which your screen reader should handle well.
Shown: 11.4 (mm)
